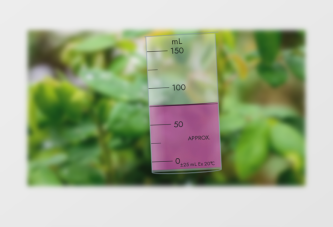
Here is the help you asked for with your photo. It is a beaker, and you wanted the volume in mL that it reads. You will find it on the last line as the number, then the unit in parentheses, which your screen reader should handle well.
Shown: 75 (mL)
